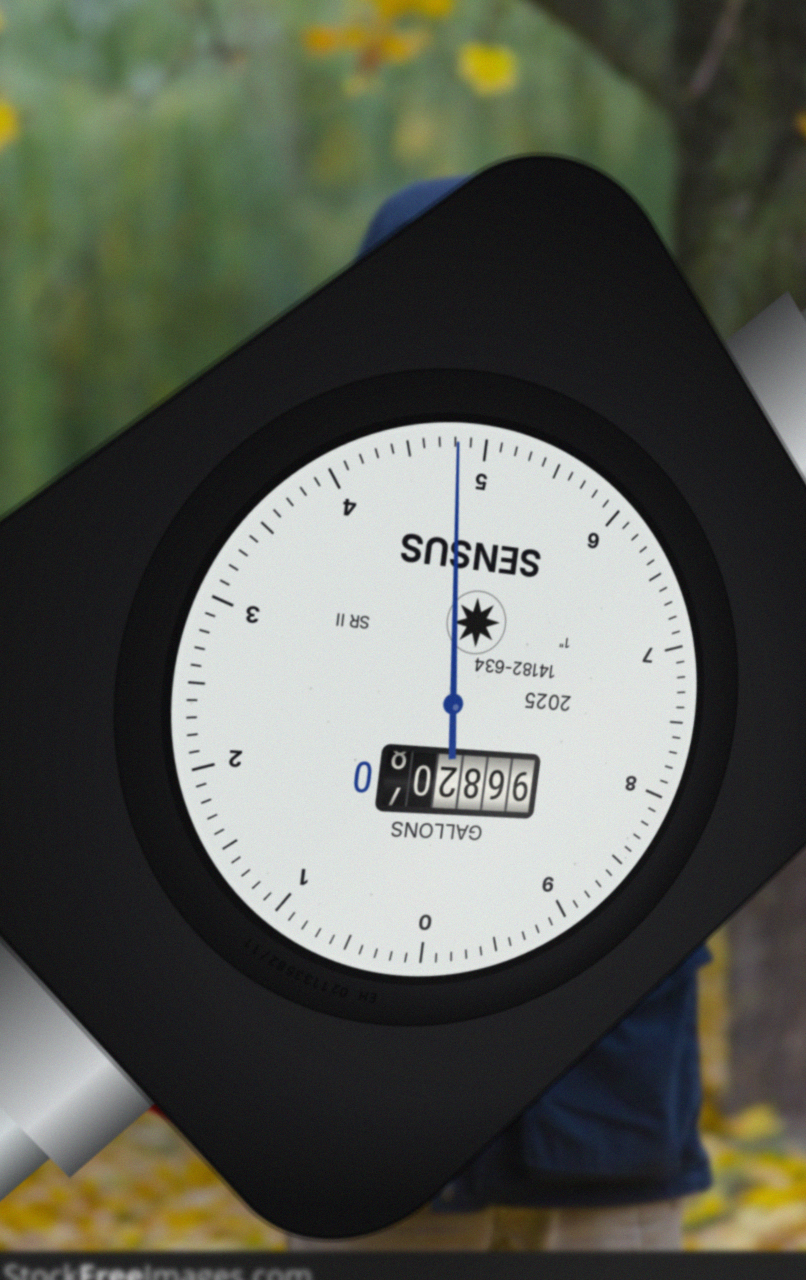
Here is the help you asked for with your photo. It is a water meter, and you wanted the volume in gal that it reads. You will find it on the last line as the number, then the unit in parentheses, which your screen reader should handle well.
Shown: 9682074.8 (gal)
